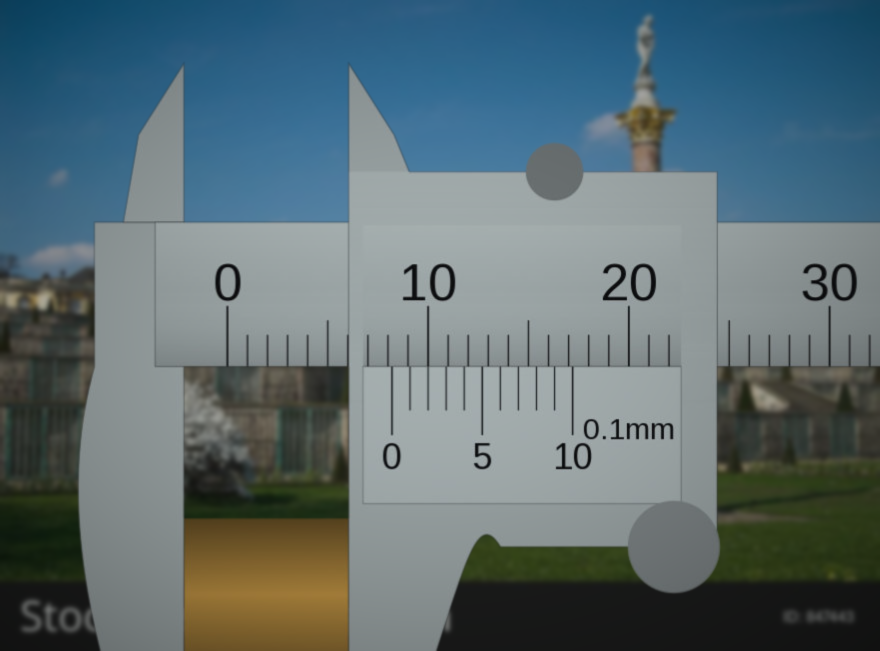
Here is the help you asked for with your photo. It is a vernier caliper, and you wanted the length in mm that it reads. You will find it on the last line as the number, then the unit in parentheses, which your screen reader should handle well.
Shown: 8.2 (mm)
